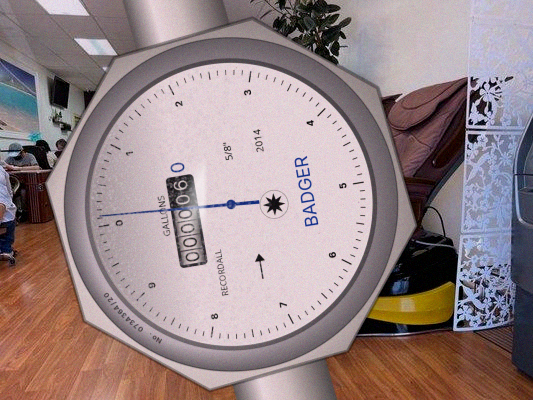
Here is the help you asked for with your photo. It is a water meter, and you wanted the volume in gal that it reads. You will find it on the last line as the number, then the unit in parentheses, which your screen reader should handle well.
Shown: 60.1 (gal)
